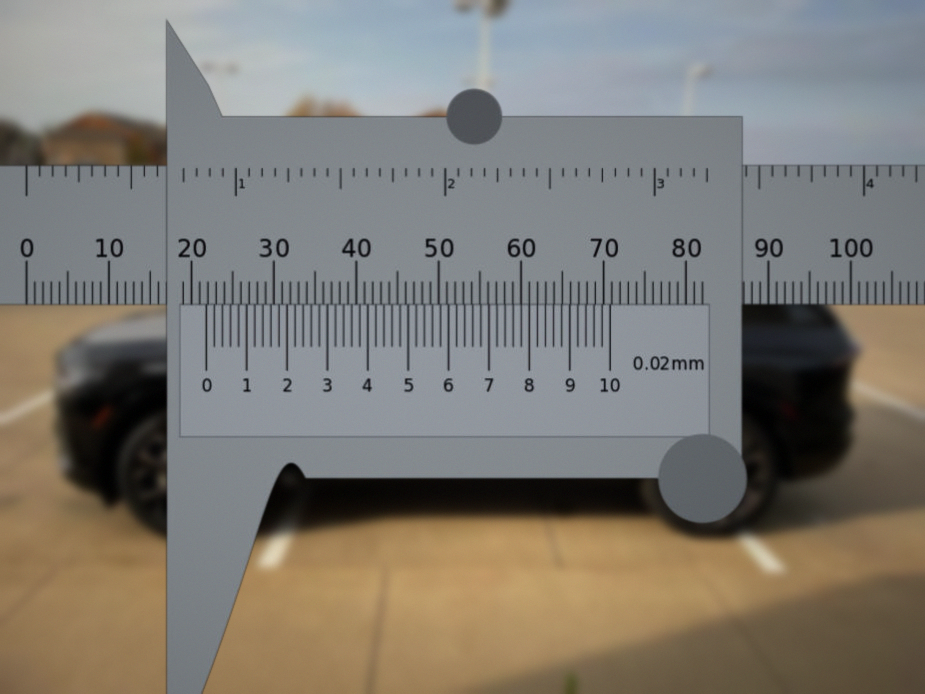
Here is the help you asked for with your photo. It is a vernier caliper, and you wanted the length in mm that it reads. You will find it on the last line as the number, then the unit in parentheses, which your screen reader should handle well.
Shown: 21.8 (mm)
